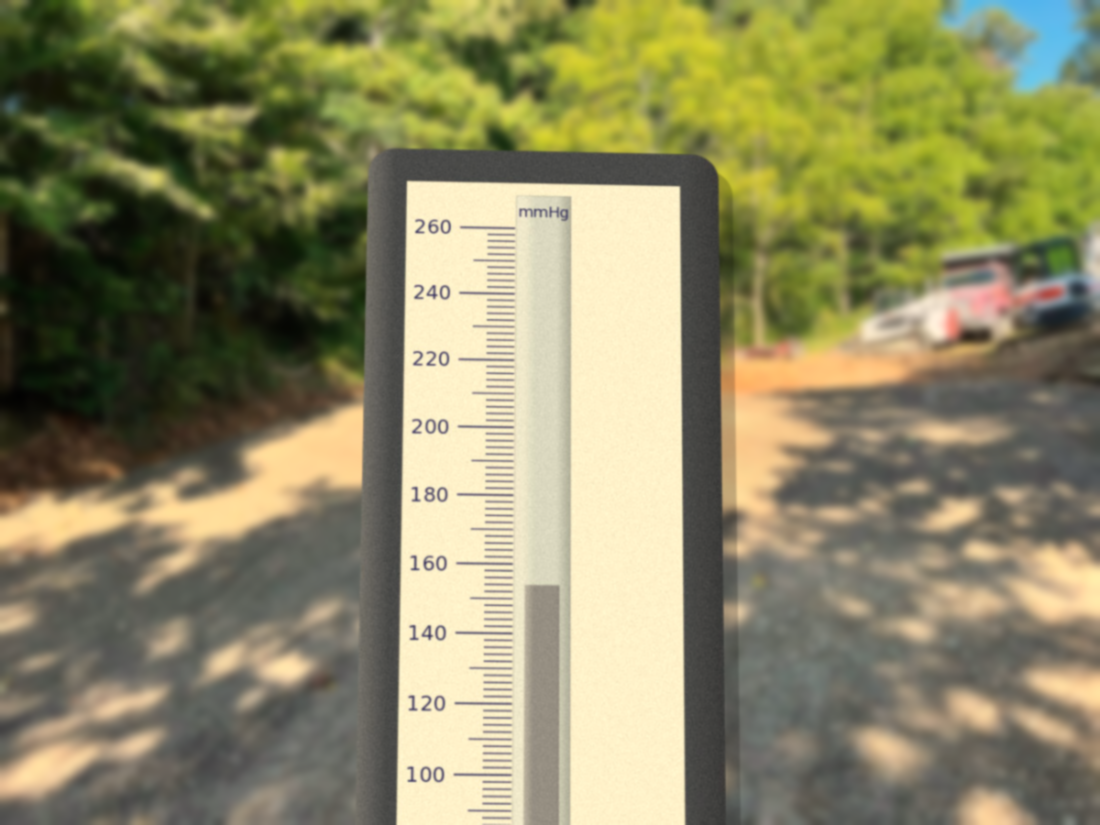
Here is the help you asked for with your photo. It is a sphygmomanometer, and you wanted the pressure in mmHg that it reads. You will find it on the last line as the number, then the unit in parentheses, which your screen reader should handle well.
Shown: 154 (mmHg)
